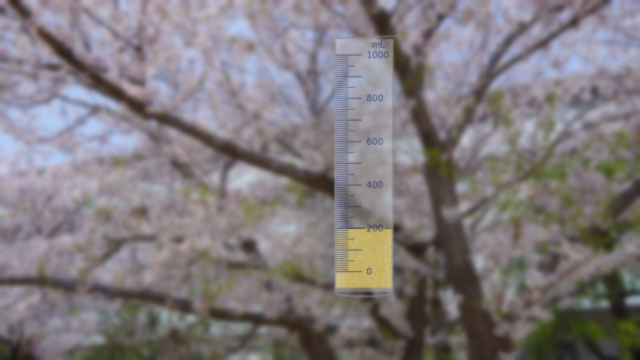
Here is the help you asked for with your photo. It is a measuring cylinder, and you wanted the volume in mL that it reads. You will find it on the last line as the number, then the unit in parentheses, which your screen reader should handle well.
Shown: 200 (mL)
